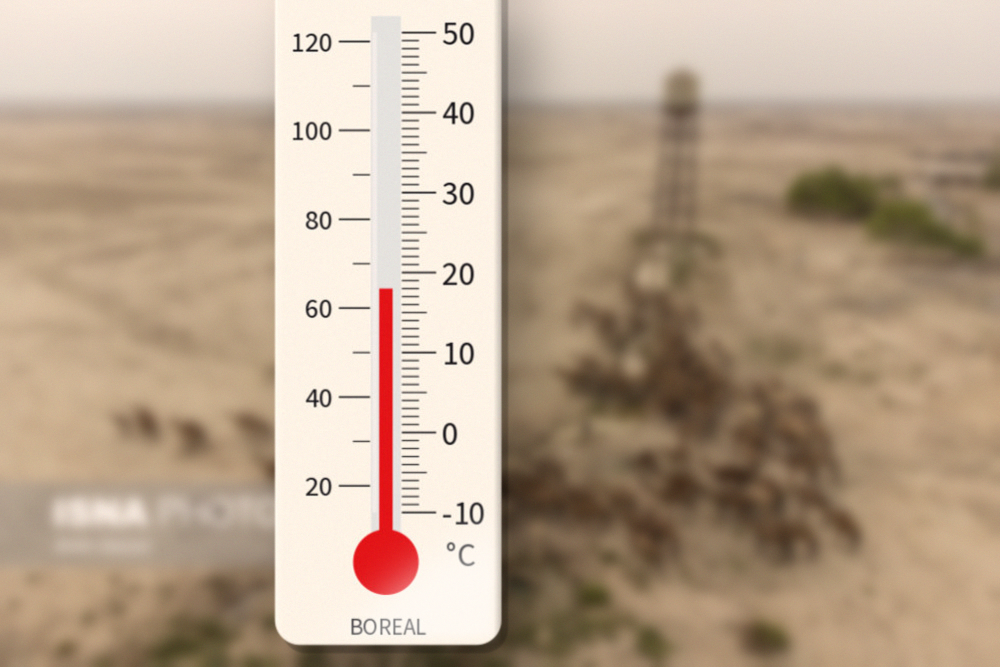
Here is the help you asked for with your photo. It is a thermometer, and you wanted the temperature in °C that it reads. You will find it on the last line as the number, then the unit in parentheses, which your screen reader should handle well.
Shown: 18 (°C)
